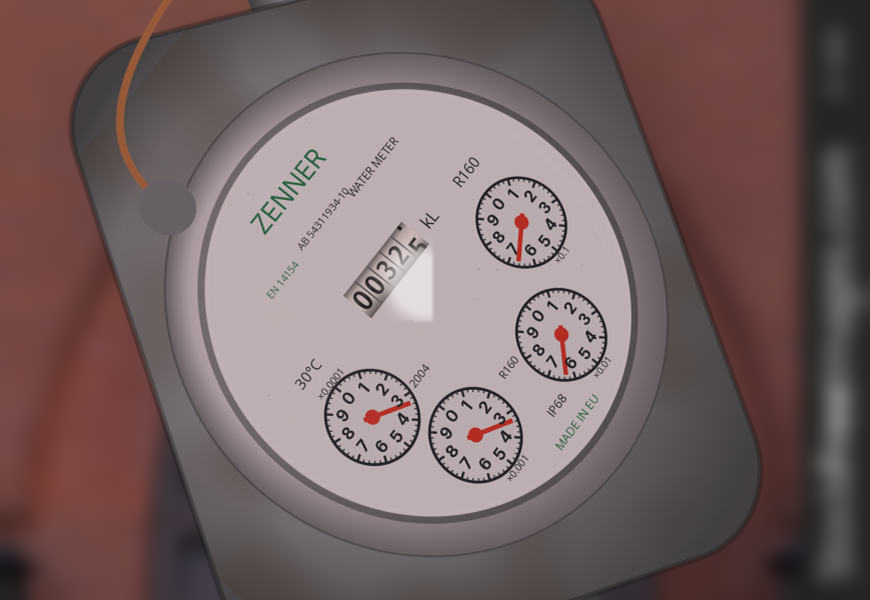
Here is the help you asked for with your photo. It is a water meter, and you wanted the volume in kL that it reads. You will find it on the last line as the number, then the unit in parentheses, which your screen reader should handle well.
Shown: 324.6633 (kL)
